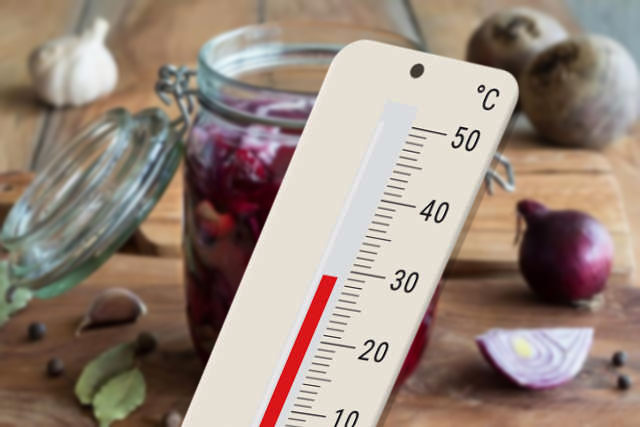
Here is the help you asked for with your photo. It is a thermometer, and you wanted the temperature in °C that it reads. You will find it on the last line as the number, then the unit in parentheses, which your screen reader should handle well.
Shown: 29 (°C)
